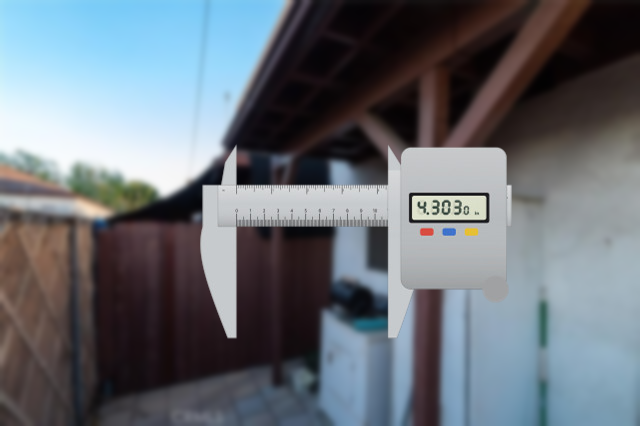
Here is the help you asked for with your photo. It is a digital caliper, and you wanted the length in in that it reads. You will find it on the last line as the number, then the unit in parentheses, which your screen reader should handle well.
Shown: 4.3030 (in)
